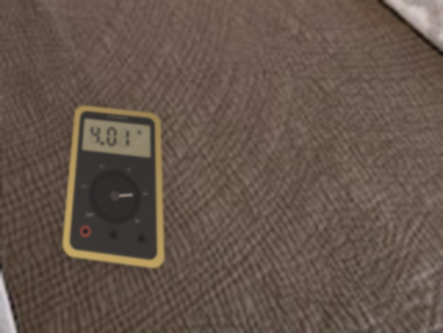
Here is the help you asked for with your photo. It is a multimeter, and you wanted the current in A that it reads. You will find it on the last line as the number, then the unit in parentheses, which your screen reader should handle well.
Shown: 4.01 (A)
